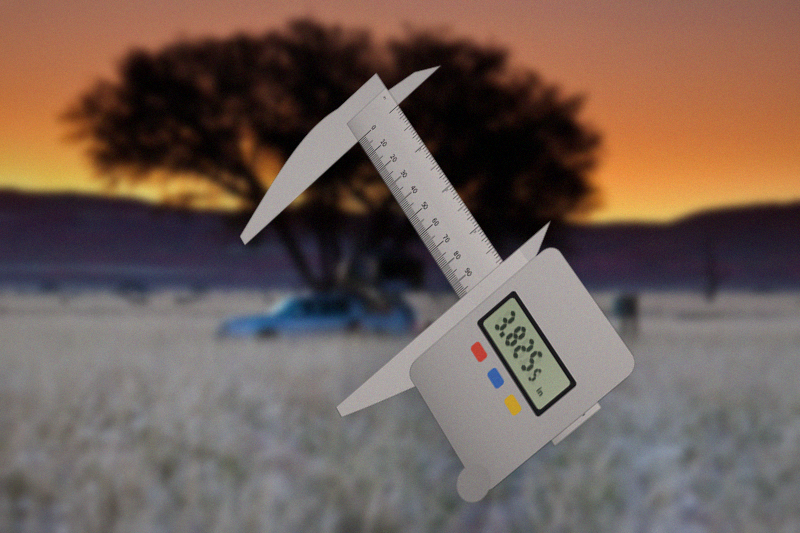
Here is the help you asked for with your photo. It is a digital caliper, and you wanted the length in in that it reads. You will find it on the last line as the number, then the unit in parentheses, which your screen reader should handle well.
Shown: 3.8255 (in)
